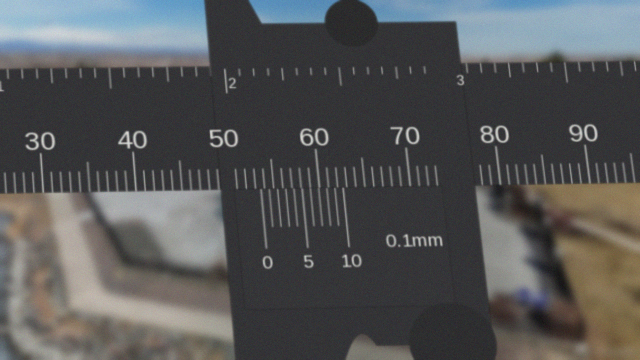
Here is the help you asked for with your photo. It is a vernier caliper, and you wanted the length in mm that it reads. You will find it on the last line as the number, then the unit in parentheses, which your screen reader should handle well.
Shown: 53.6 (mm)
